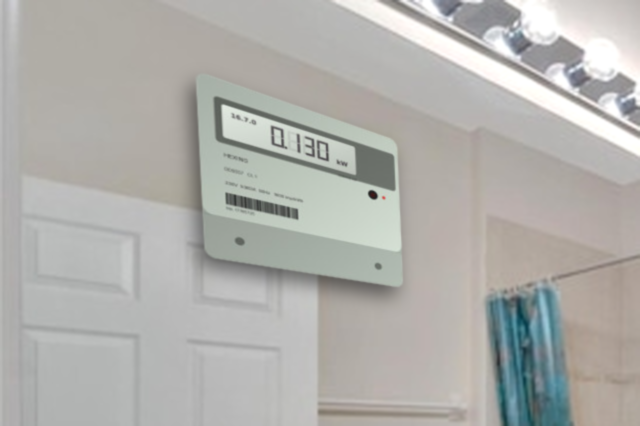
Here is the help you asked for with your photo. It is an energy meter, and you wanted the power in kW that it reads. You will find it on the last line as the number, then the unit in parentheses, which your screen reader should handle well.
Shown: 0.130 (kW)
